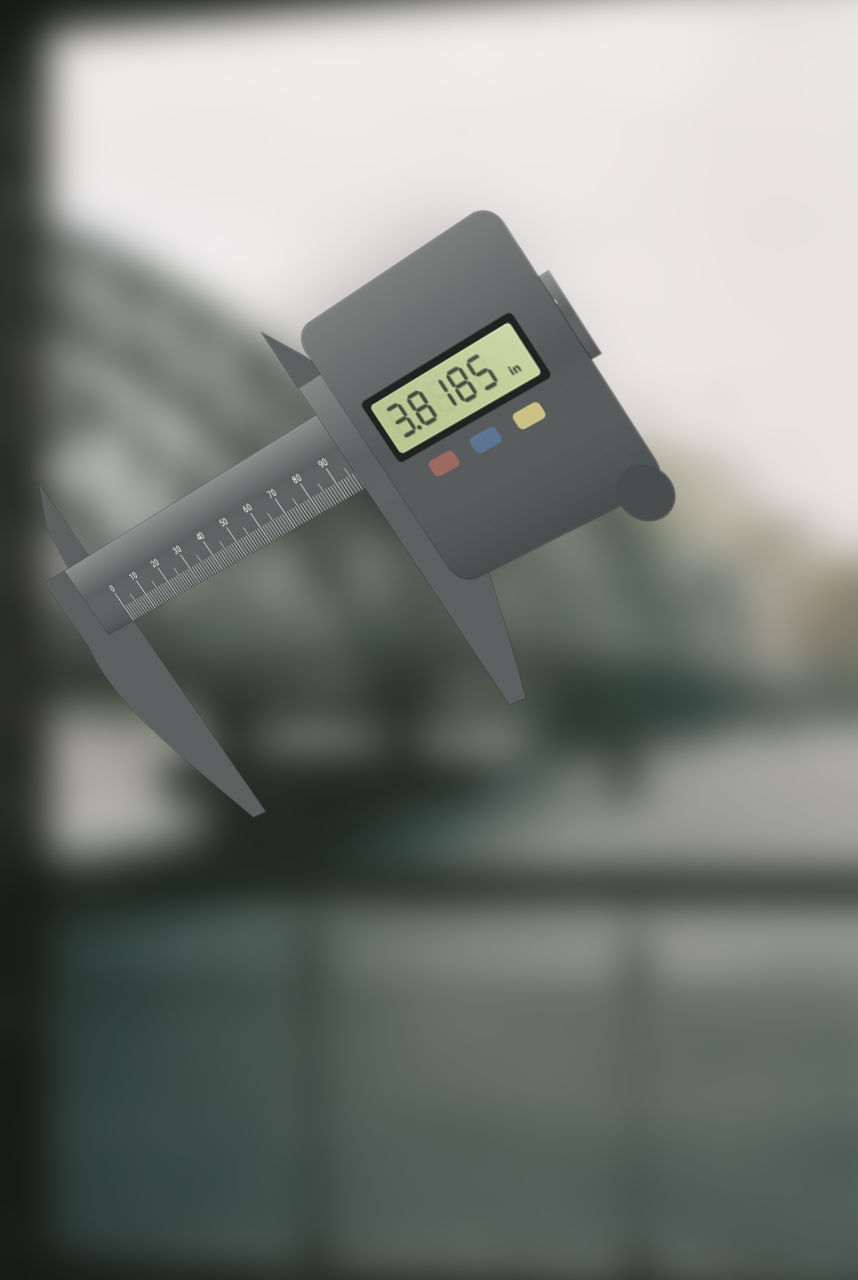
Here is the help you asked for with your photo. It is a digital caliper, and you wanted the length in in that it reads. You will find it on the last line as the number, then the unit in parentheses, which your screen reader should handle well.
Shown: 3.8185 (in)
